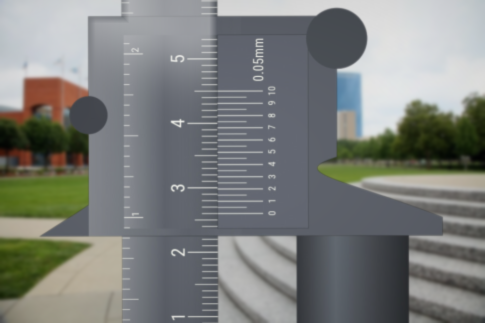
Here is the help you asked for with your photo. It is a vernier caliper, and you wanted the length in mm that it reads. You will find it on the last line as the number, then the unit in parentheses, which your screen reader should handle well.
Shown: 26.0 (mm)
